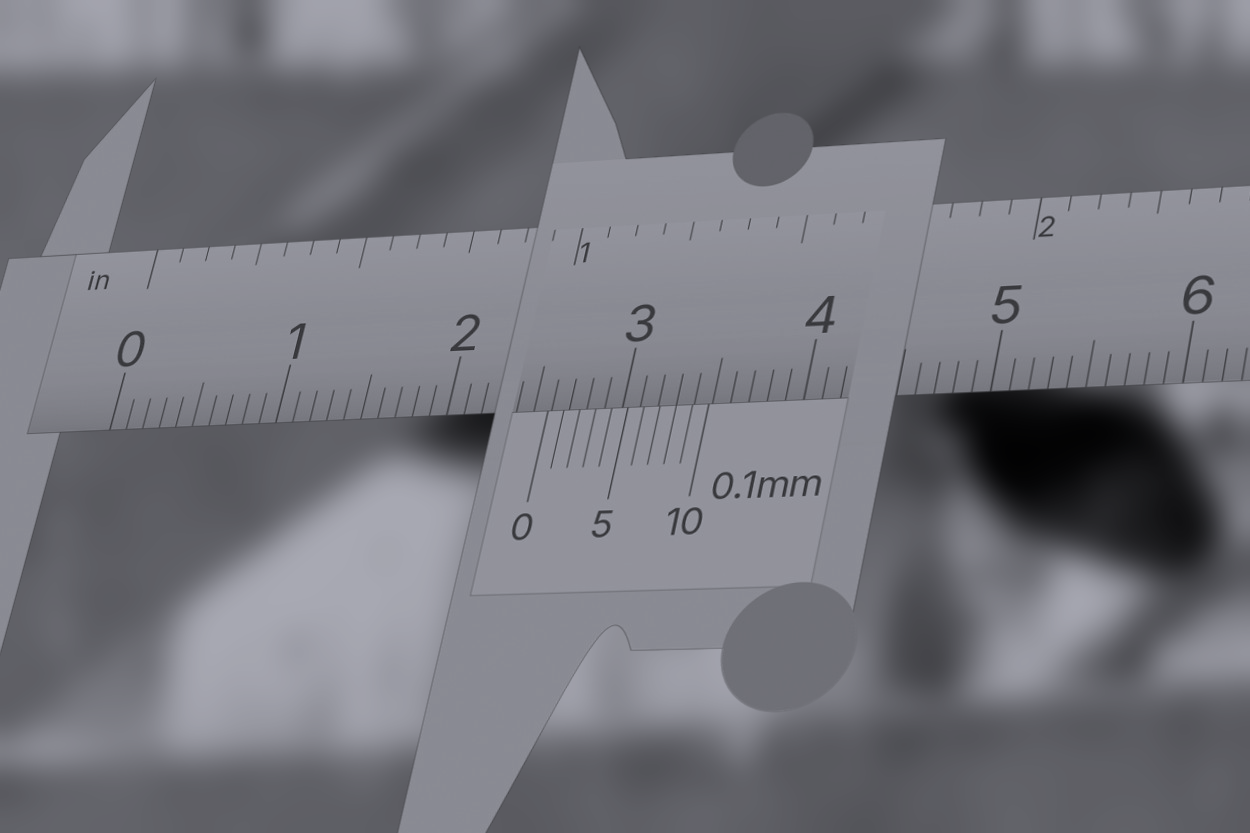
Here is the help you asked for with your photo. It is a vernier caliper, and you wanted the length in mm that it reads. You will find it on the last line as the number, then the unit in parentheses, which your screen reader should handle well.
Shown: 25.8 (mm)
